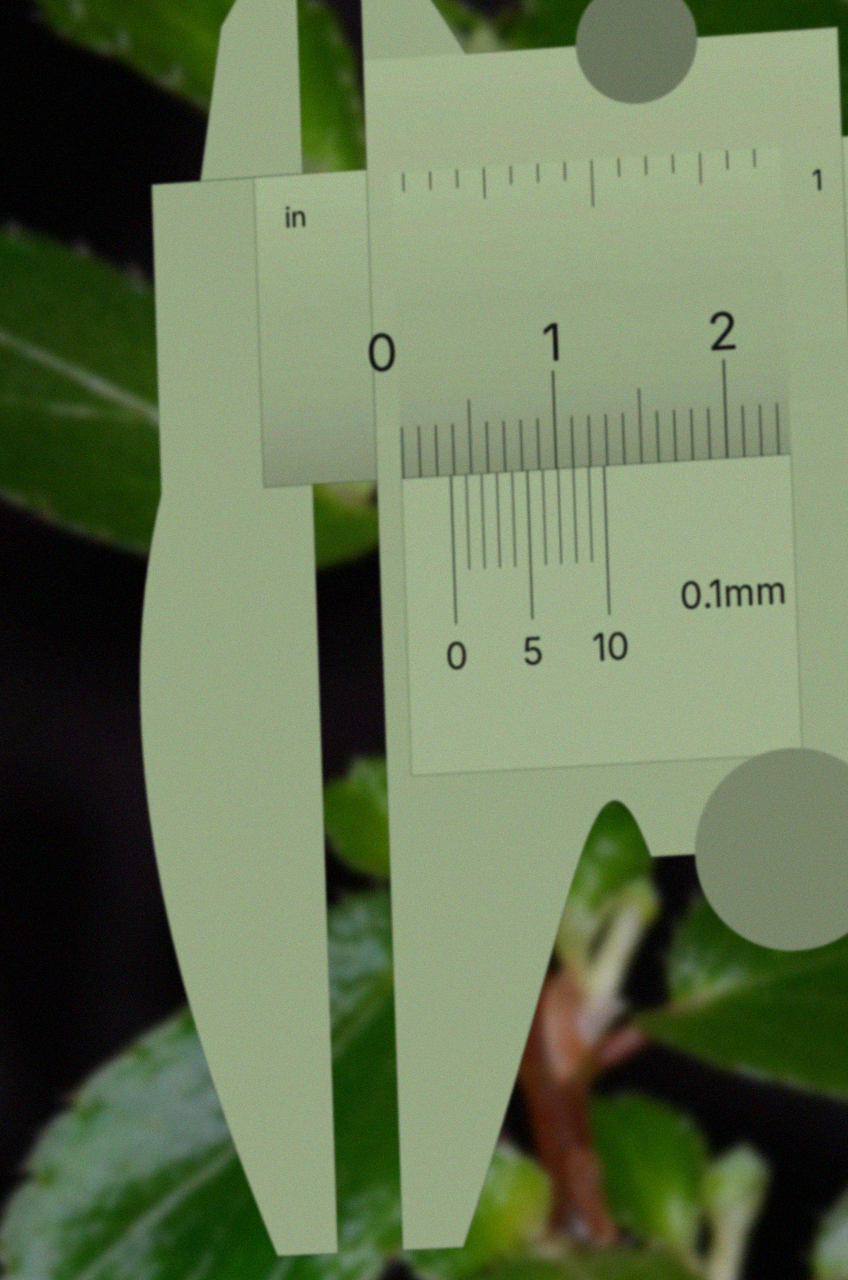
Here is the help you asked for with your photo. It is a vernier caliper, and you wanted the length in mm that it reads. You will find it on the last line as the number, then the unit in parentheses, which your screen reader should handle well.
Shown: 3.8 (mm)
